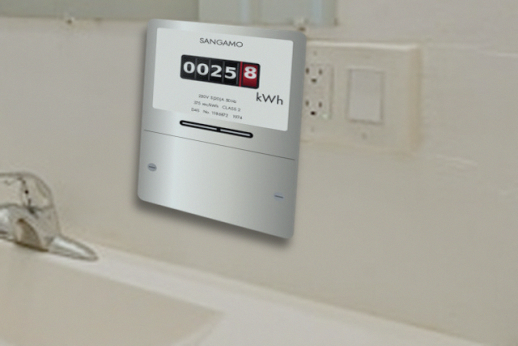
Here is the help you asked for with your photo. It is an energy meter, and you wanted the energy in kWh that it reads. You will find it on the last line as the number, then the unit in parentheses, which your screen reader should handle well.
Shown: 25.8 (kWh)
